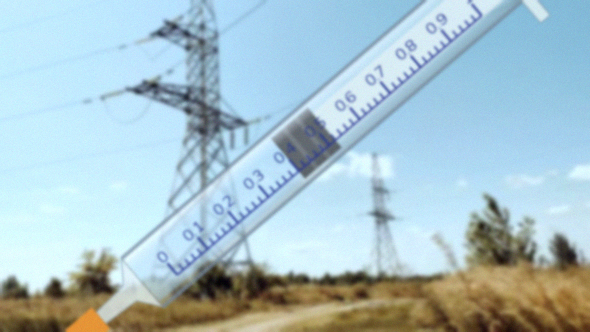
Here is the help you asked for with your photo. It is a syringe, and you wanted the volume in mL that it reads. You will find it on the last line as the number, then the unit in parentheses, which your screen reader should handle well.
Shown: 0.4 (mL)
